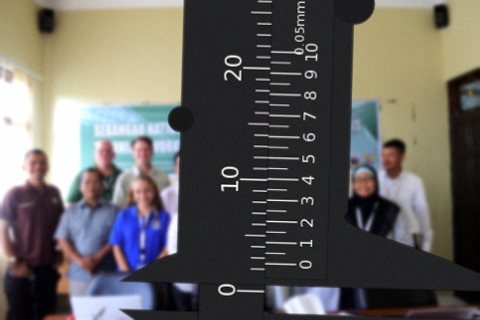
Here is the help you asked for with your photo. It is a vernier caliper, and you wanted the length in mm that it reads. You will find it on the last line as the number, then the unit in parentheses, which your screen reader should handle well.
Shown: 2.5 (mm)
